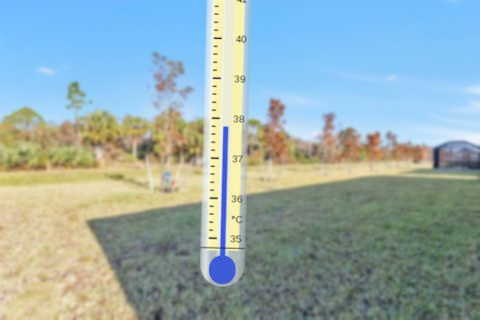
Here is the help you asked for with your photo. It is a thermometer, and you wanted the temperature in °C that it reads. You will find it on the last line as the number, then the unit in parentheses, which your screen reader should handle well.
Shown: 37.8 (°C)
